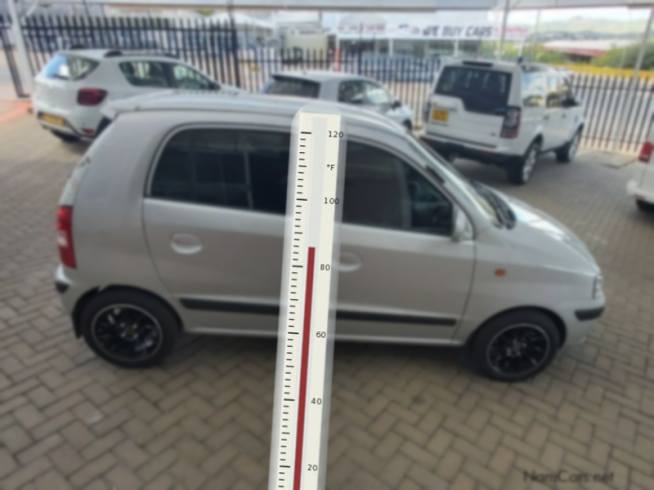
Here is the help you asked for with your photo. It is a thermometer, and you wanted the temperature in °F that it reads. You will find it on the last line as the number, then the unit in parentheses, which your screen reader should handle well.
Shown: 86 (°F)
